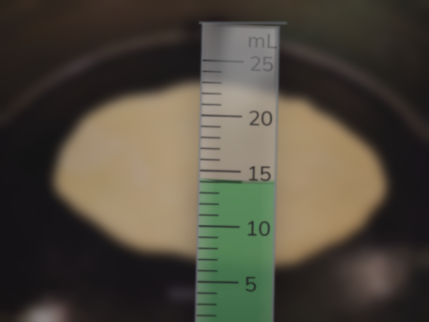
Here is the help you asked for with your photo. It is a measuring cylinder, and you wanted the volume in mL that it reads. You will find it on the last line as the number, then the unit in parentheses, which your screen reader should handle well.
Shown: 14 (mL)
